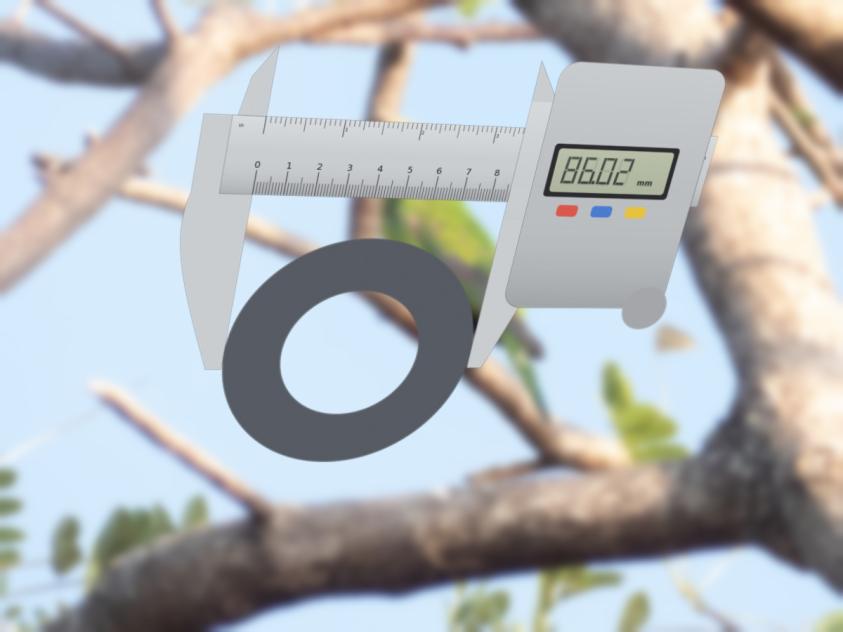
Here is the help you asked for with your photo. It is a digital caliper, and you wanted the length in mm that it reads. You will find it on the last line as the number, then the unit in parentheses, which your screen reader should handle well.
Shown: 86.02 (mm)
